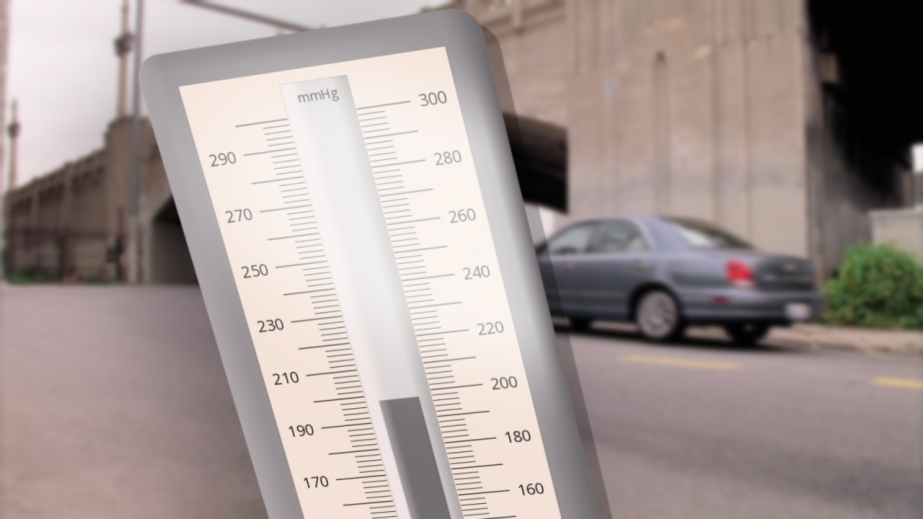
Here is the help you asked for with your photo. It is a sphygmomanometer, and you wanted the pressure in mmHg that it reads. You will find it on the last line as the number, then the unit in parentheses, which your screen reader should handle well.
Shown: 198 (mmHg)
